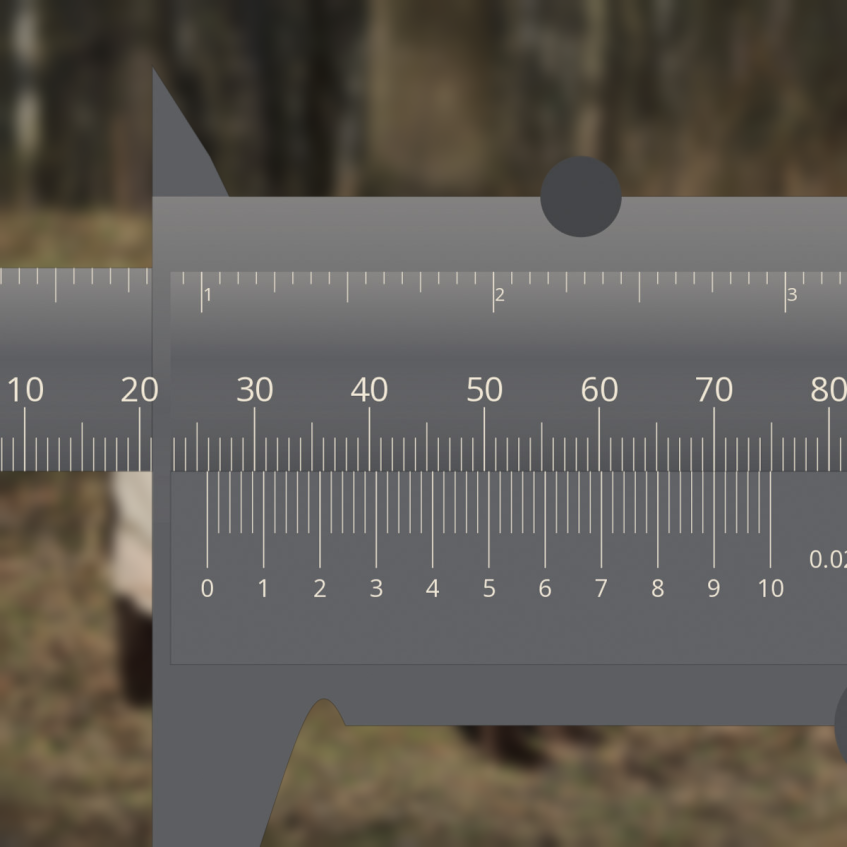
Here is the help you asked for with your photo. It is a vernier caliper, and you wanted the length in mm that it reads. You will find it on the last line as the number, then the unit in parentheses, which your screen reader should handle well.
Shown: 25.9 (mm)
